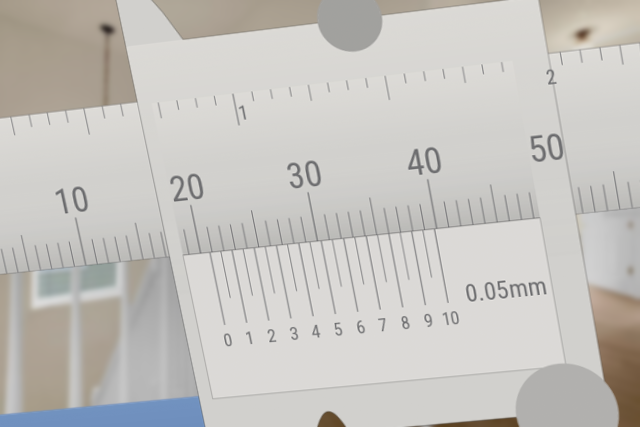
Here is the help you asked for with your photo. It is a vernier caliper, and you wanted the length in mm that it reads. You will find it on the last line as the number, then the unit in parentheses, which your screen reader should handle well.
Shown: 20.8 (mm)
